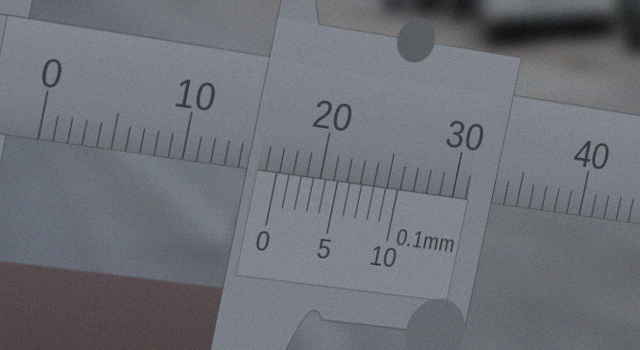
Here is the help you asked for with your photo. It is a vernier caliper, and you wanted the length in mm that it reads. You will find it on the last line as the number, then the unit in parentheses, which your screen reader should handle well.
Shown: 16.8 (mm)
